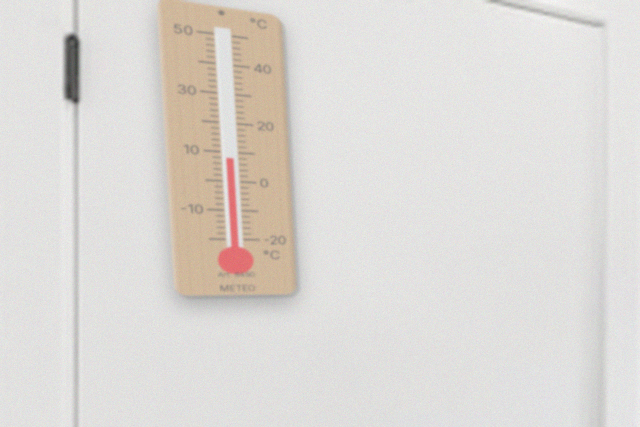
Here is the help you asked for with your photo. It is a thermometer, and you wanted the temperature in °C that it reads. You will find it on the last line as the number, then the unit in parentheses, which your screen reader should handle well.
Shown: 8 (°C)
